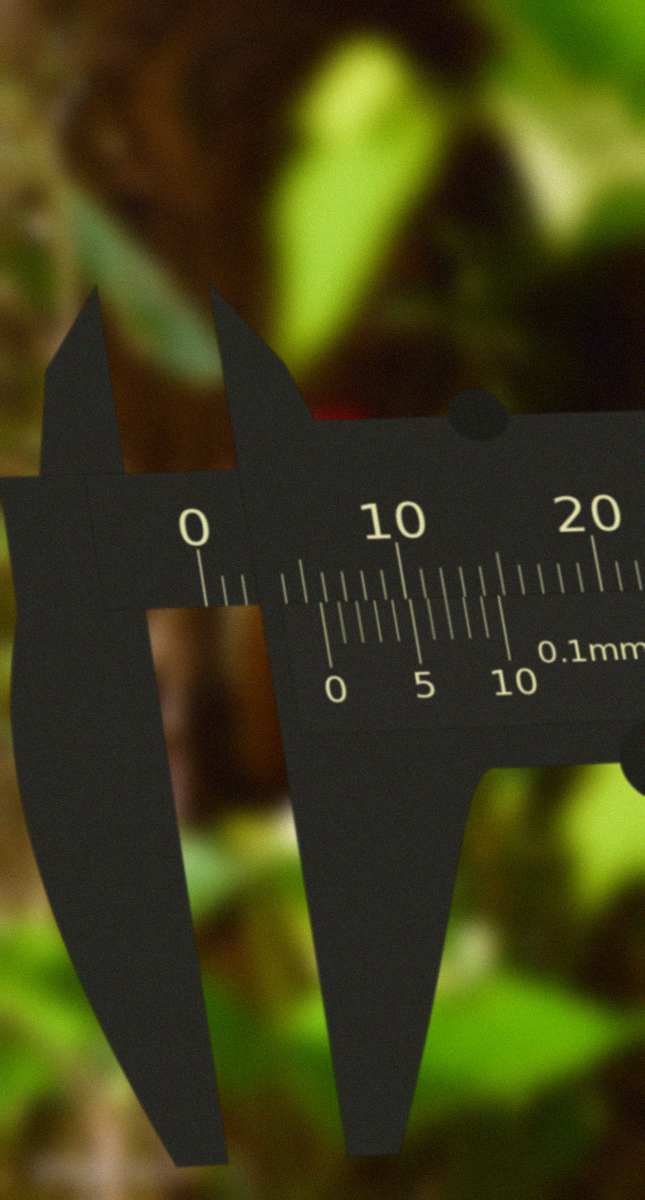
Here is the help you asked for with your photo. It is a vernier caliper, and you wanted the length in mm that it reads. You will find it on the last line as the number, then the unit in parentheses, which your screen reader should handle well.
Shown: 5.7 (mm)
